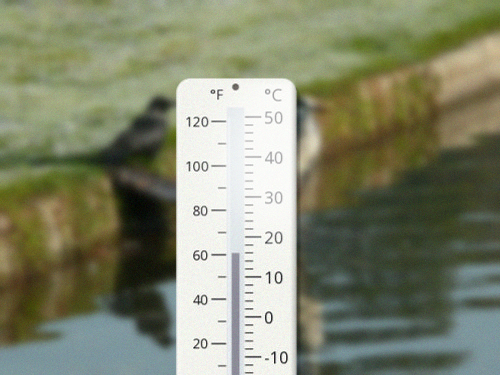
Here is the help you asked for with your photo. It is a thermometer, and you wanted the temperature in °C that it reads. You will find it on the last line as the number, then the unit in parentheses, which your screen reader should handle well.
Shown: 16 (°C)
